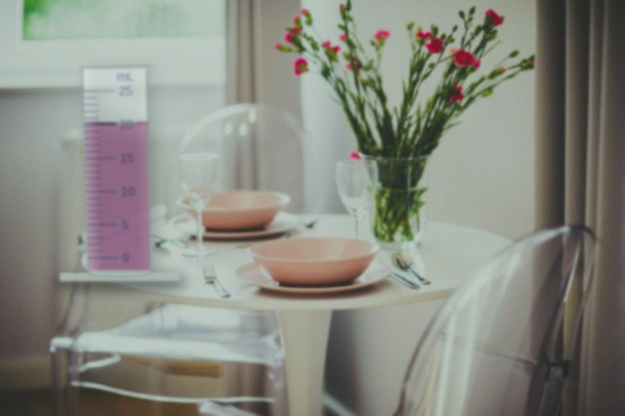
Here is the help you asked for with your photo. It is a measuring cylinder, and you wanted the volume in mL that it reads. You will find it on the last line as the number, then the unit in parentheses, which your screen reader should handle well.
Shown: 20 (mL)
